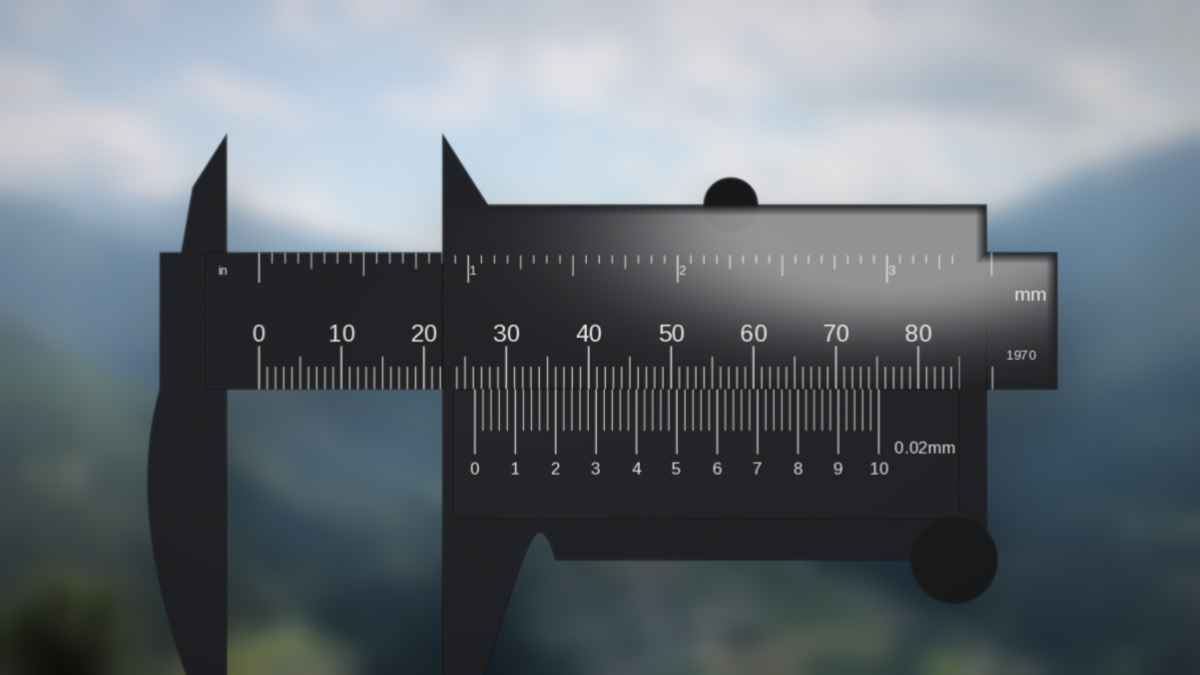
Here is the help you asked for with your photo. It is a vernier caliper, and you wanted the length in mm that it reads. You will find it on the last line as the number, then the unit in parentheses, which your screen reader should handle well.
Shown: 26.2 (mm)
